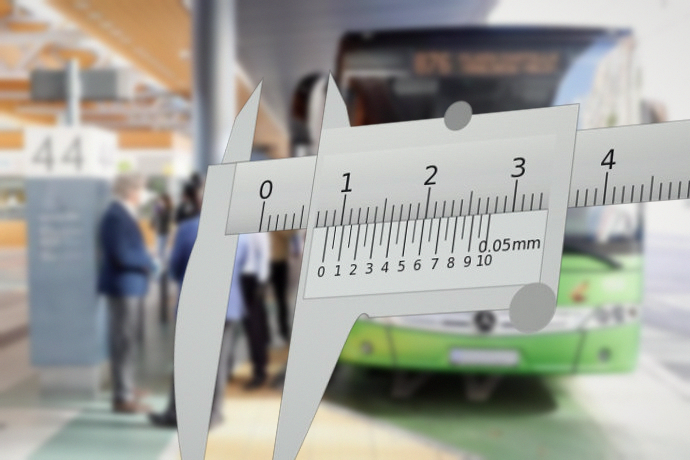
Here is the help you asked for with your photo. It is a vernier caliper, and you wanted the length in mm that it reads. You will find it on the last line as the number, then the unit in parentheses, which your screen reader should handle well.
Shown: 8.4 (mm)
